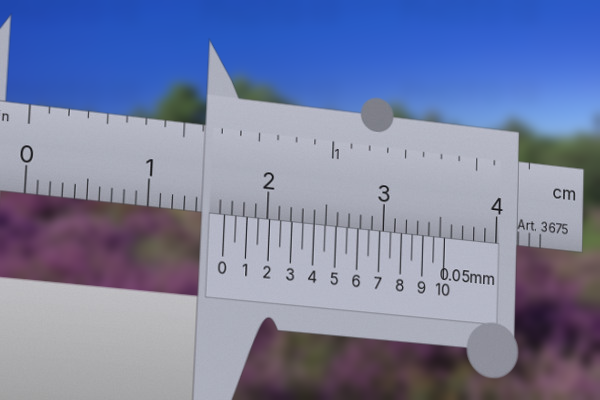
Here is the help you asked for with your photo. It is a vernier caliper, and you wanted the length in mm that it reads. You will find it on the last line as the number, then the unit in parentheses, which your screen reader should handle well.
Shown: 16.4 (mm)
